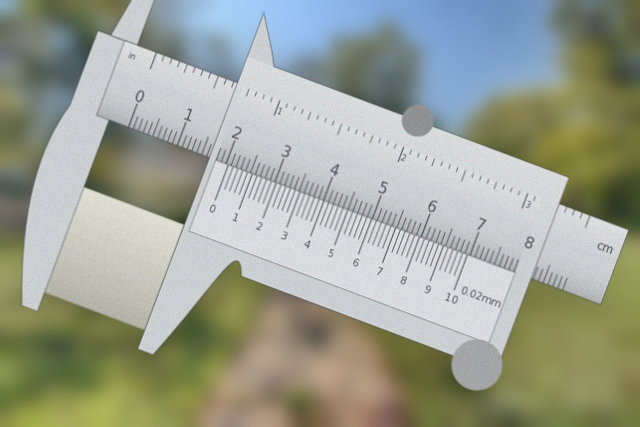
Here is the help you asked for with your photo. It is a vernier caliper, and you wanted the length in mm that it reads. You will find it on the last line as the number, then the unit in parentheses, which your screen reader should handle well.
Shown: 20.5 (mm)
